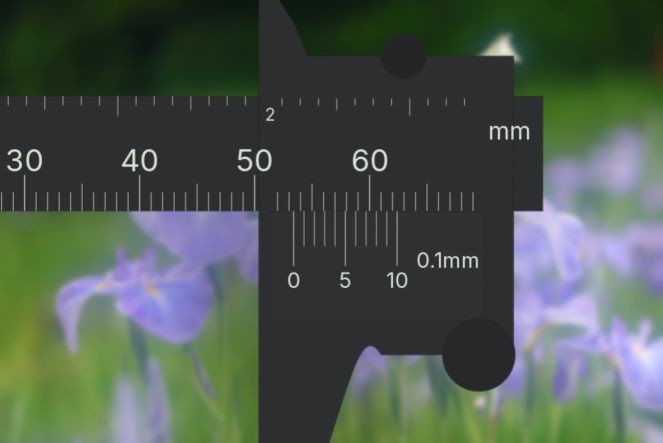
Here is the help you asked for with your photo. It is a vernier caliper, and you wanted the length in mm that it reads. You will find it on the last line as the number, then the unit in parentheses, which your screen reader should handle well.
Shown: 53.4 (mm)
